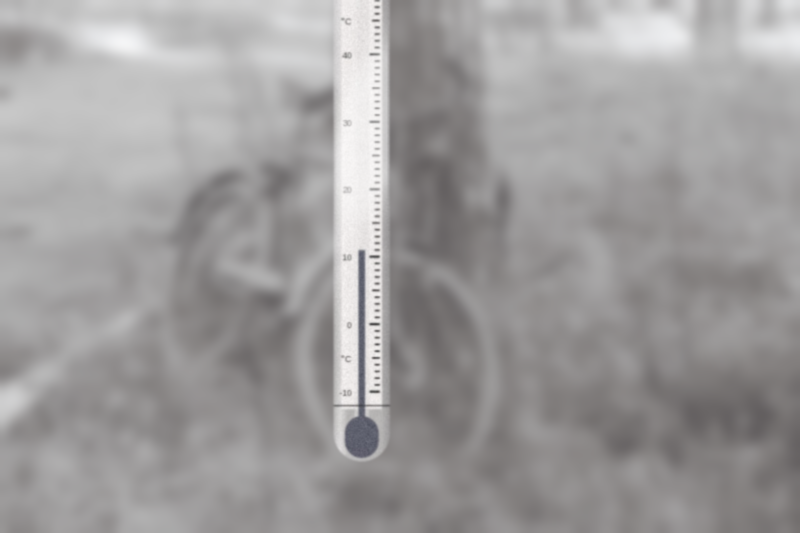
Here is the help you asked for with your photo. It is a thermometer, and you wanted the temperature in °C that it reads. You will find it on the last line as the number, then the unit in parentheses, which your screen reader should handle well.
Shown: 11 (°C)
